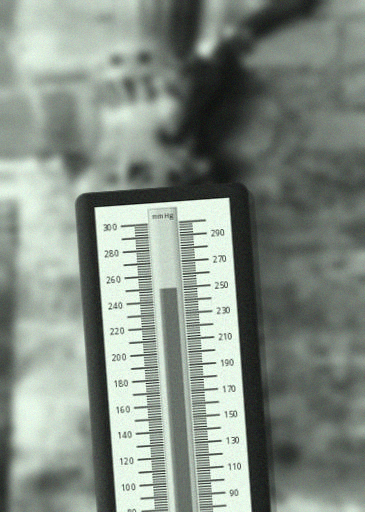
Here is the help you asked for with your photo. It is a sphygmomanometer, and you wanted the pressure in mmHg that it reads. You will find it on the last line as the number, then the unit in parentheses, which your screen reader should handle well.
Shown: 250 (mmHg)
